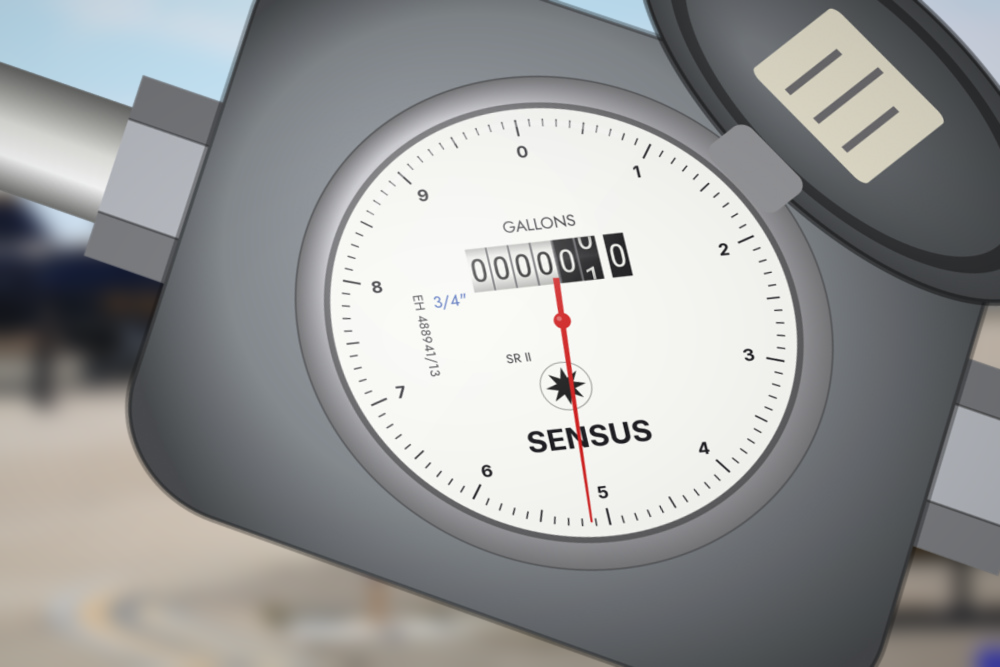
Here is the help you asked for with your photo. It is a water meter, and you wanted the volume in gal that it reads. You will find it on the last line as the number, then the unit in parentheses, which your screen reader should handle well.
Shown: 5.1 (gal)
